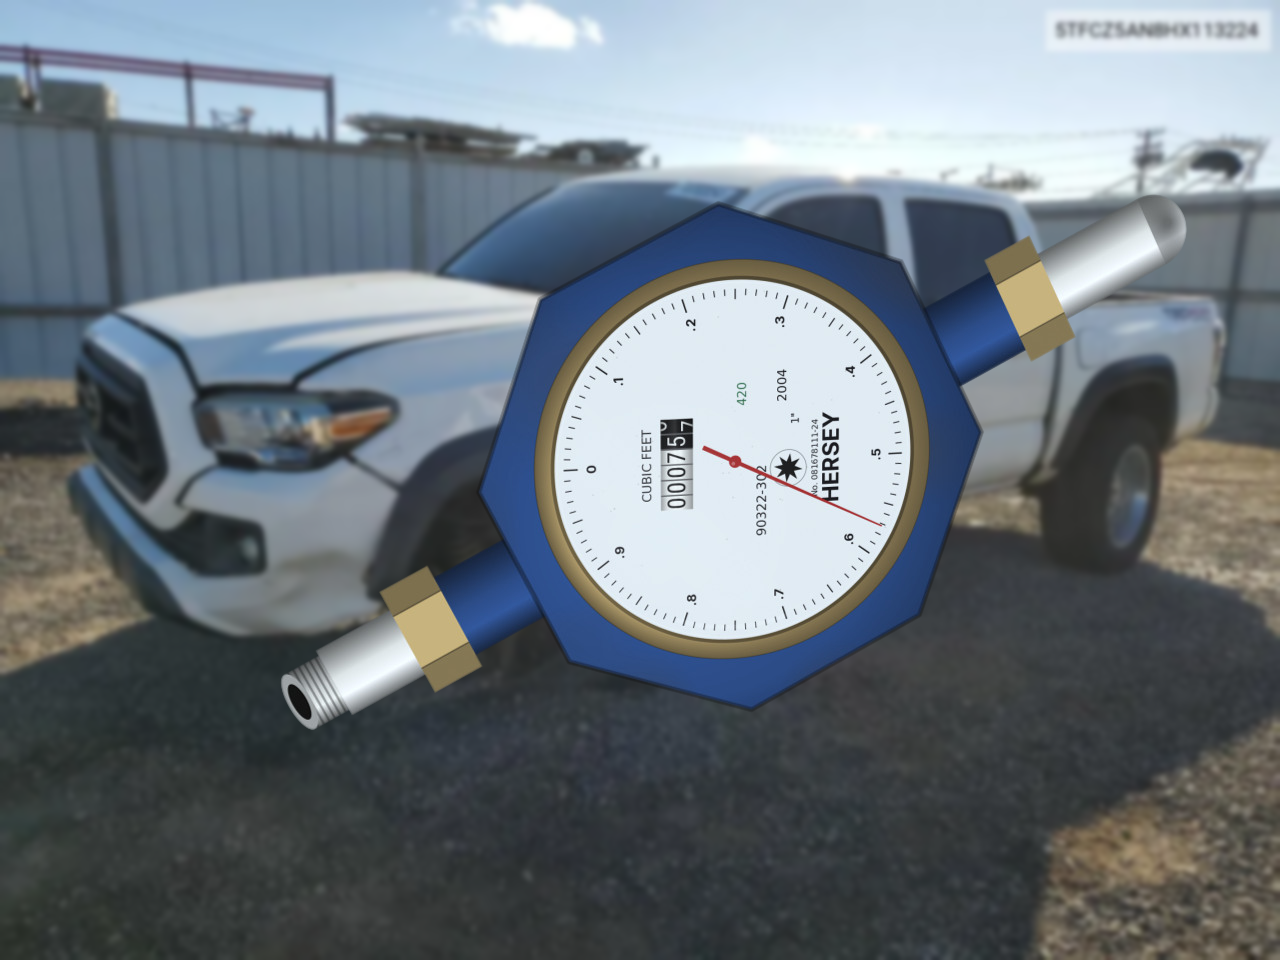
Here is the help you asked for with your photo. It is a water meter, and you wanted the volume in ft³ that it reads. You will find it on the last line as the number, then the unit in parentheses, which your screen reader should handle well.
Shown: 756.57 (ft³)
